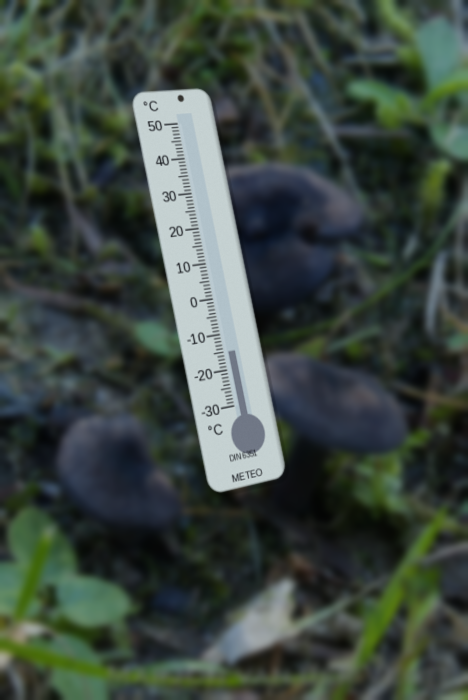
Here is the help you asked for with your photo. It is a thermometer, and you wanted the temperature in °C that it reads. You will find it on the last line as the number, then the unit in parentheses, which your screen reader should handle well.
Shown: -15 (°C)
